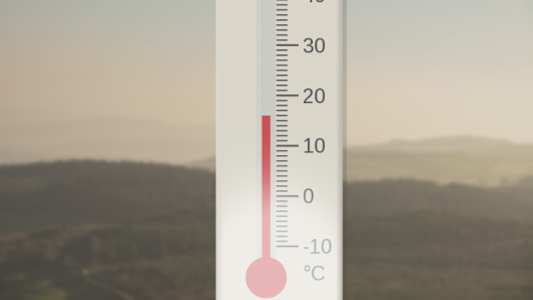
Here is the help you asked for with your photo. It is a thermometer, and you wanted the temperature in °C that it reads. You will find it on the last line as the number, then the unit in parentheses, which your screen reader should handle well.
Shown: 16 (°C)
